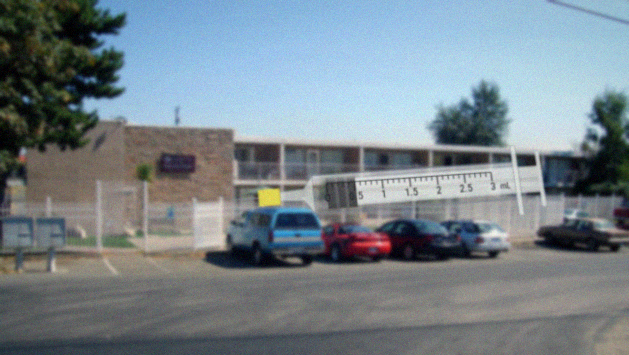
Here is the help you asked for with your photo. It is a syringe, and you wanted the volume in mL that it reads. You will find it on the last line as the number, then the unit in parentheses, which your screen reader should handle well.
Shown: 0 (mL)
